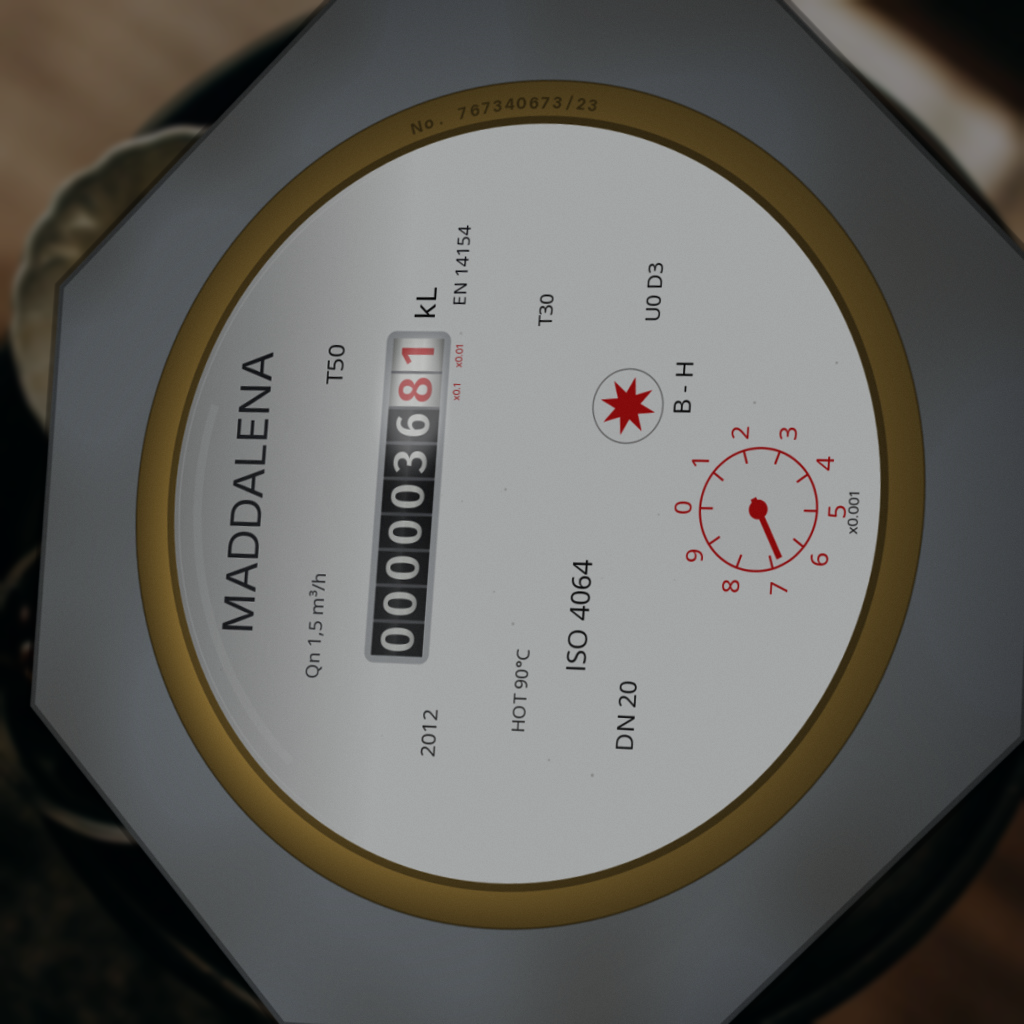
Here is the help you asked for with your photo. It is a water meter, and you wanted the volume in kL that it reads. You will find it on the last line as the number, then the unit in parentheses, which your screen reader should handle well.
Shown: 36.816 (kL)
